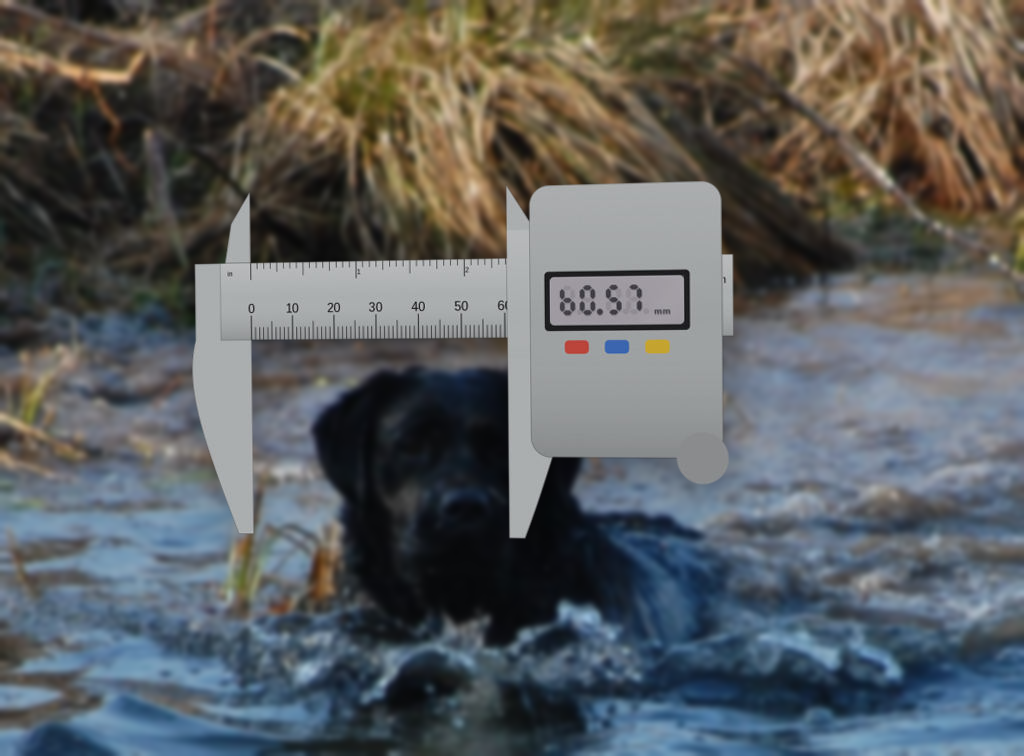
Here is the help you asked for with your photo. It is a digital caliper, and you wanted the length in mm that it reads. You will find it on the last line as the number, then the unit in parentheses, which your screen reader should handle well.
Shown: 60.57 (mm)
